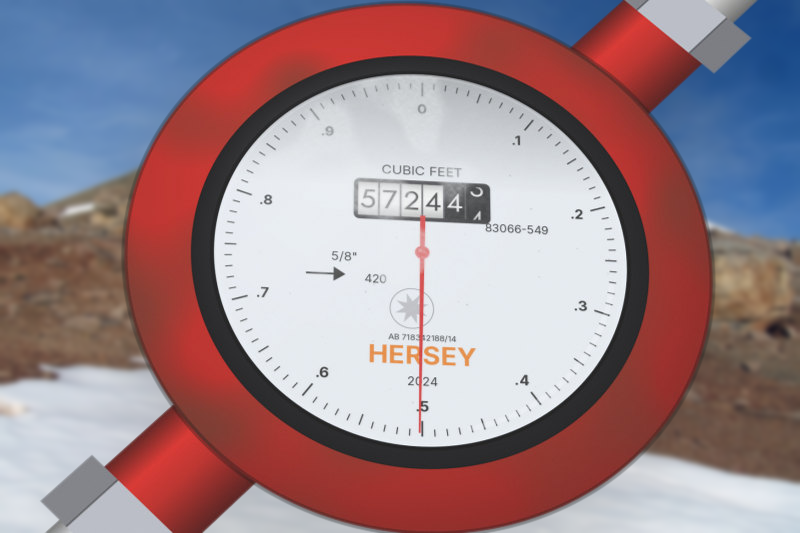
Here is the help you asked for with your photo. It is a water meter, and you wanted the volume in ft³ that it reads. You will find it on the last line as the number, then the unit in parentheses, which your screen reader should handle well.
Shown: 572443.50 (ft³)
